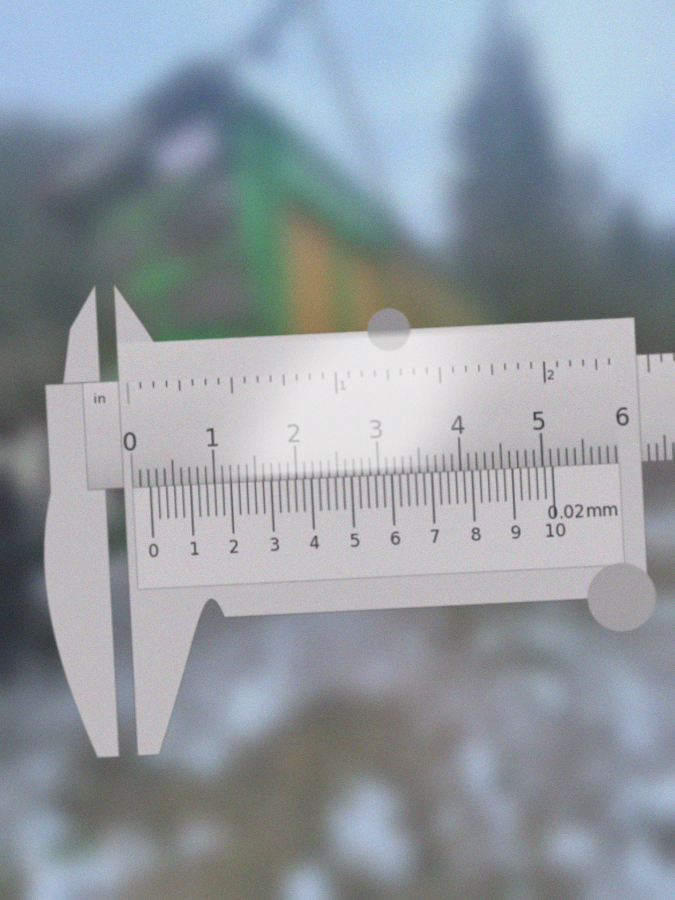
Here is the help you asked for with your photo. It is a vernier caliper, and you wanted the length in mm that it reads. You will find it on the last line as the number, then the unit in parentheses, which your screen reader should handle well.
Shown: 2.2 (mm)
